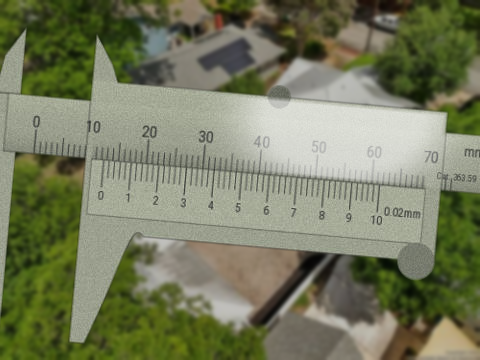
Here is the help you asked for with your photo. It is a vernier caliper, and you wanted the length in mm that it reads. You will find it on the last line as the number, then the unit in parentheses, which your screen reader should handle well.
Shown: 12.4 (mm)
